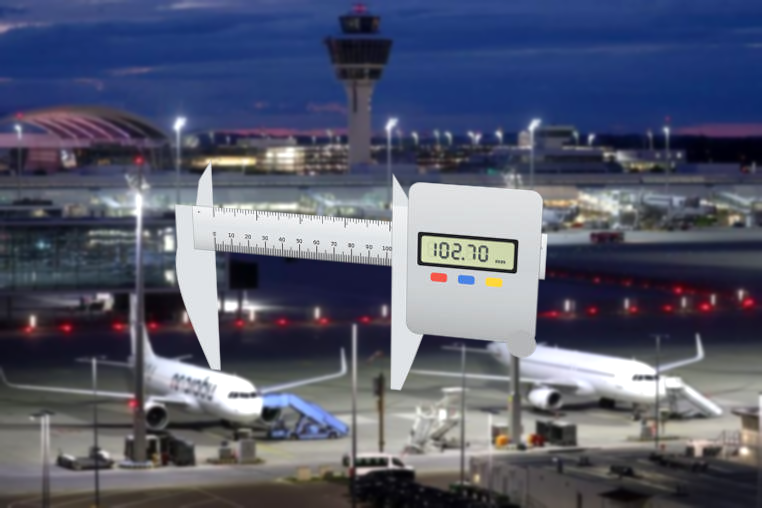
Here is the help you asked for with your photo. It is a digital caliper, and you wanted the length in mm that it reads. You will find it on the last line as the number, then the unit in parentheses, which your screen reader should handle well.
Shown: 102.70 (mm)
